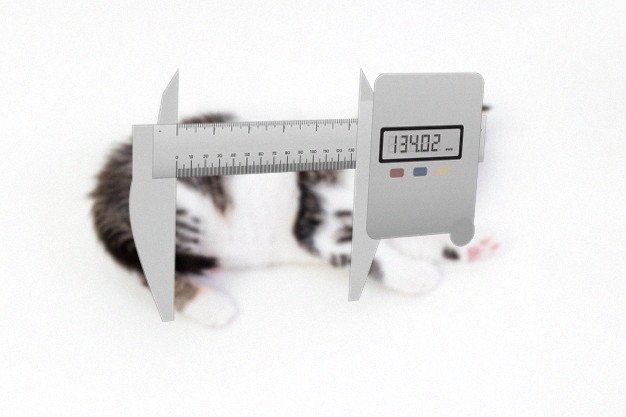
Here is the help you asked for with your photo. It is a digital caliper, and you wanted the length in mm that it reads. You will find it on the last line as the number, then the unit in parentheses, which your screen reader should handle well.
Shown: 134.02 (mm)
